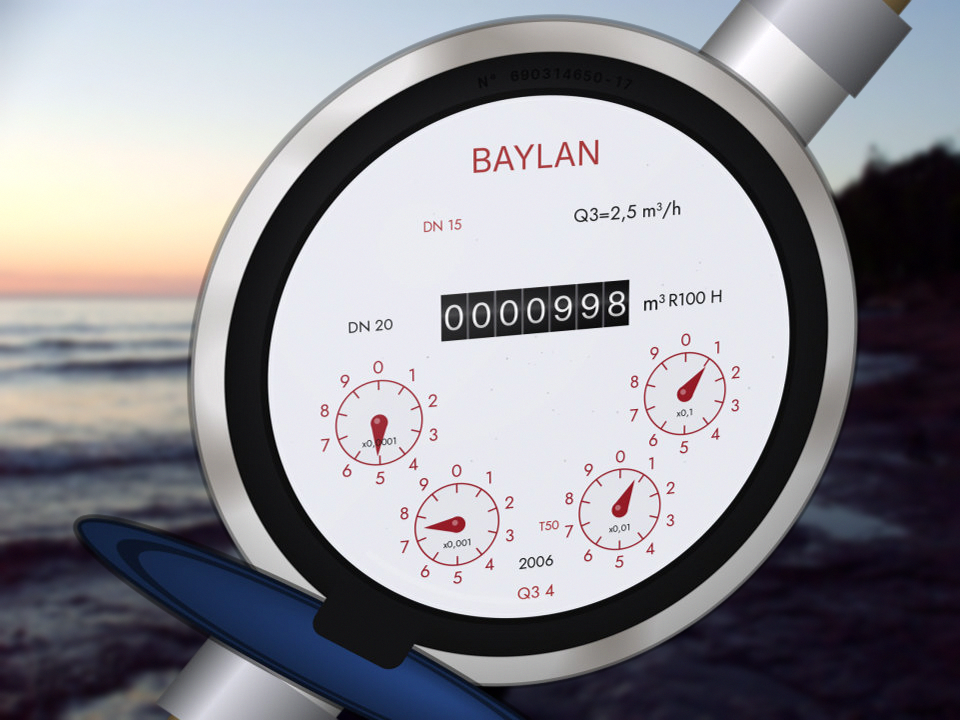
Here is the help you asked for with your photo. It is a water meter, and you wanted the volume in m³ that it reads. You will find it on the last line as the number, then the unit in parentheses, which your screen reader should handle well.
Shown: 998.1075 (m³)
